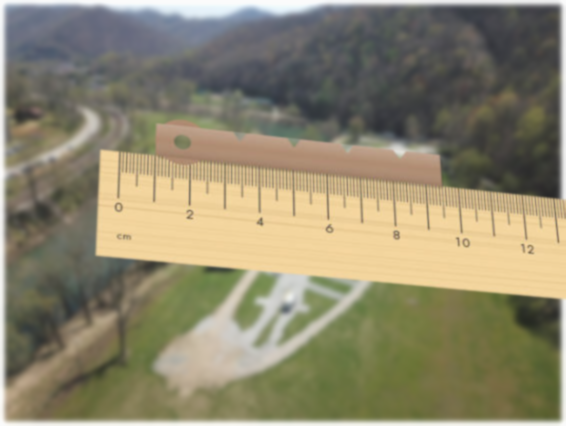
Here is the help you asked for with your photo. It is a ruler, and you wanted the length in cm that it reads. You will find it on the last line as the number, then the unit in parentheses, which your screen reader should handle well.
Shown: 8.5 (cm)
